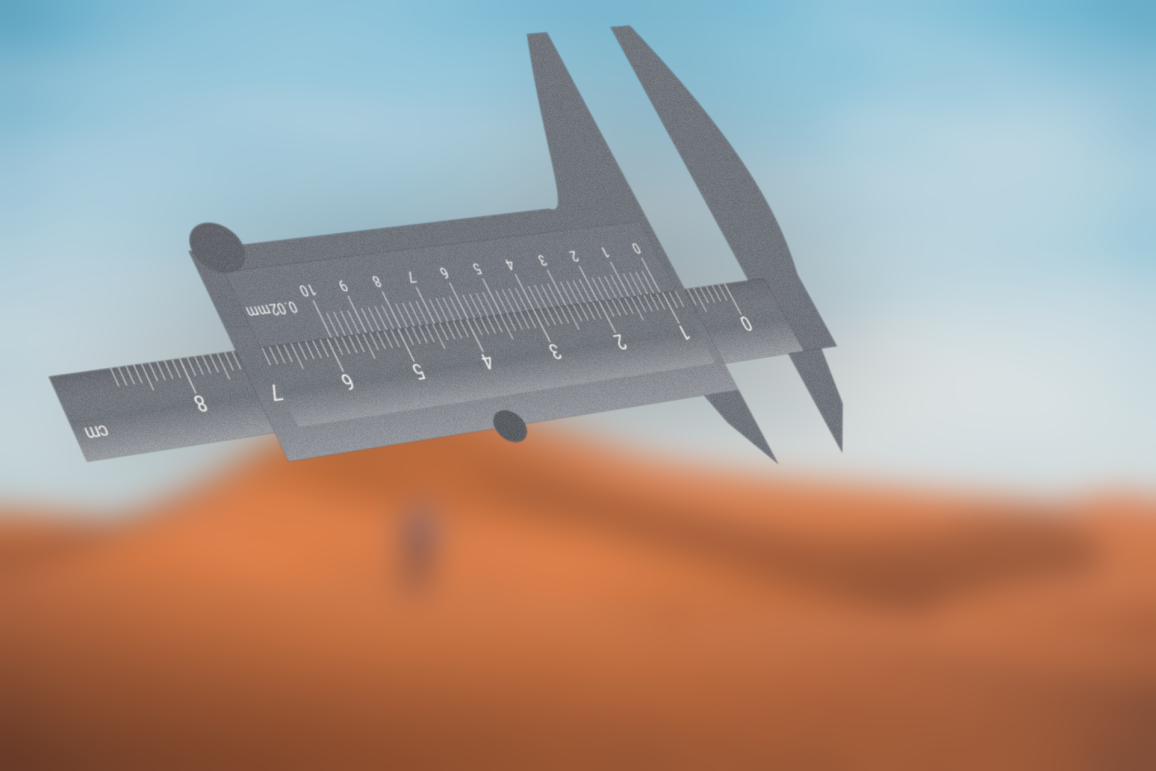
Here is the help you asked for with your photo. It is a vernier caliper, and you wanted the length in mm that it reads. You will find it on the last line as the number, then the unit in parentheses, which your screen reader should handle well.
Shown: 10.4 (mm)
